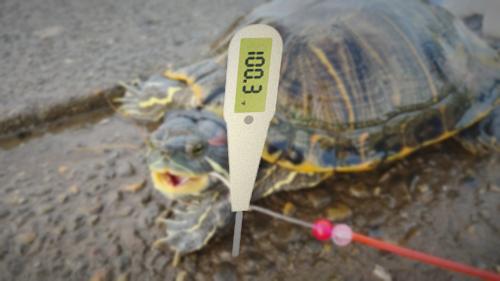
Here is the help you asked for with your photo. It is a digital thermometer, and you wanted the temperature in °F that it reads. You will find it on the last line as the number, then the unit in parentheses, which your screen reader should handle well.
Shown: 100.3 (°F)
